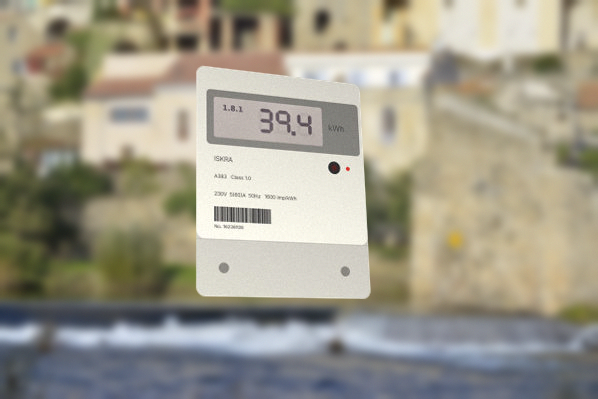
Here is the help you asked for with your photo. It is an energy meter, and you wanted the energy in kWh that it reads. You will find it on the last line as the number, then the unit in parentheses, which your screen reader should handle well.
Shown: 39.4 (kWh)
